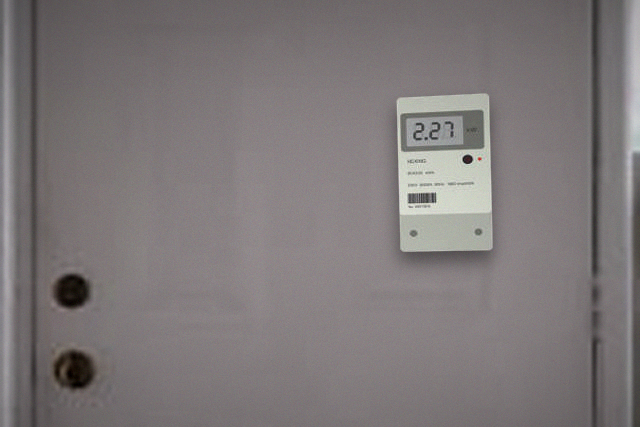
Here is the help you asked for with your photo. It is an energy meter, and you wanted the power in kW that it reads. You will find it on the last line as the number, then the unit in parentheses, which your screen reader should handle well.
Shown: 2.27 (kW)
